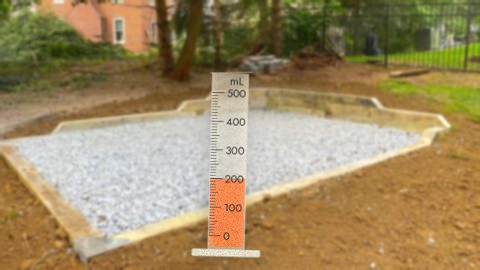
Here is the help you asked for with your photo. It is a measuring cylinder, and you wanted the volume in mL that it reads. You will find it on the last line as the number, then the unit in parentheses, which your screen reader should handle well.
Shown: 200 (mL)
